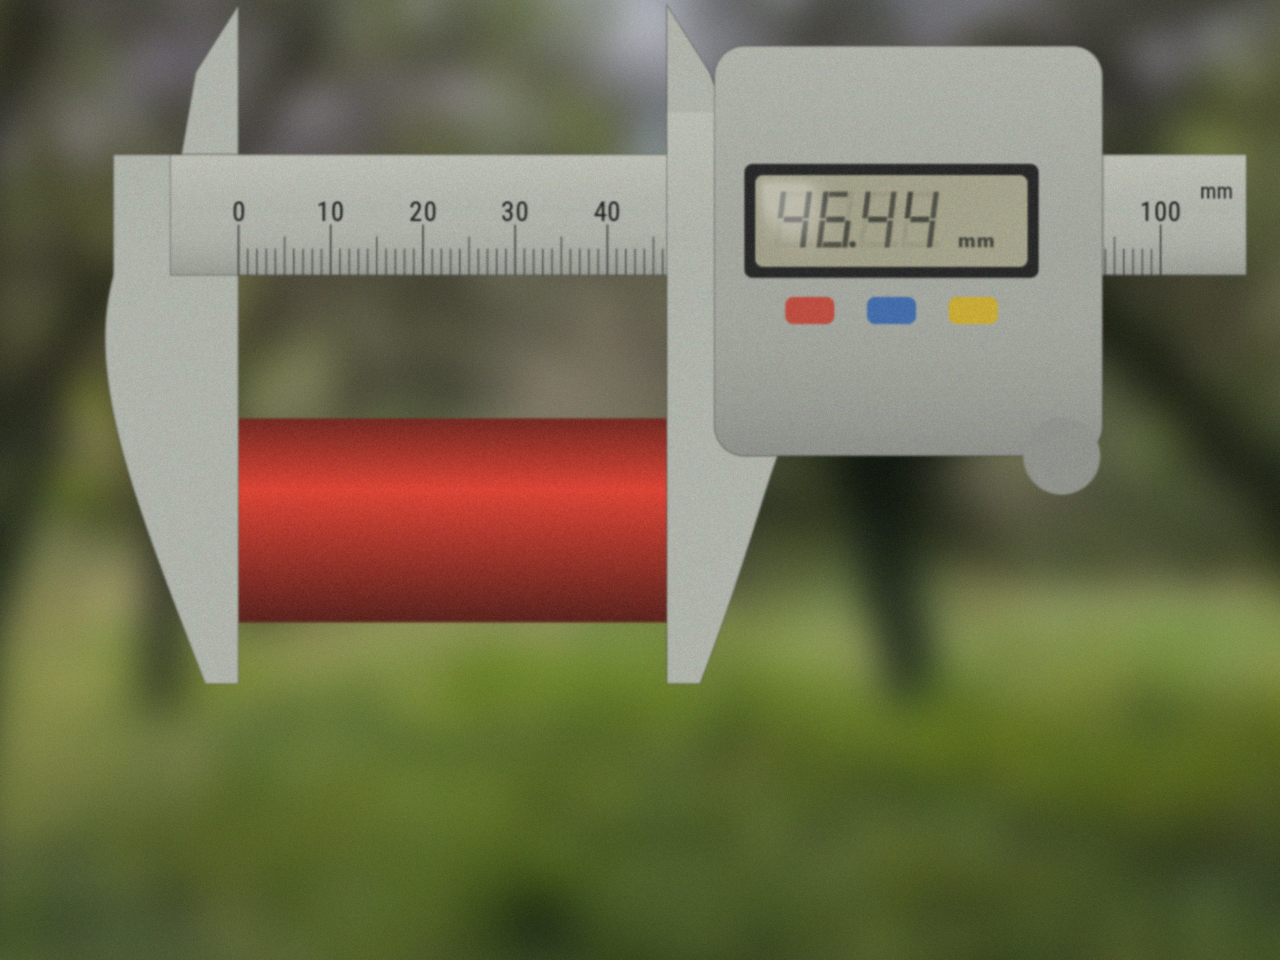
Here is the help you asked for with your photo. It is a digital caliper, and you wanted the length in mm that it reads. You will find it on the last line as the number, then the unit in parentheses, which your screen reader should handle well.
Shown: 46.44 (mm)
